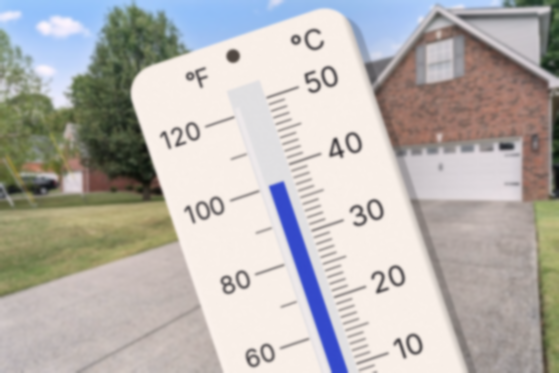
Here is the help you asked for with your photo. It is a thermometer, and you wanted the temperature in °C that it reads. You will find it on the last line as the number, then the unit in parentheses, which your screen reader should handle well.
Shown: 38 (°C)
